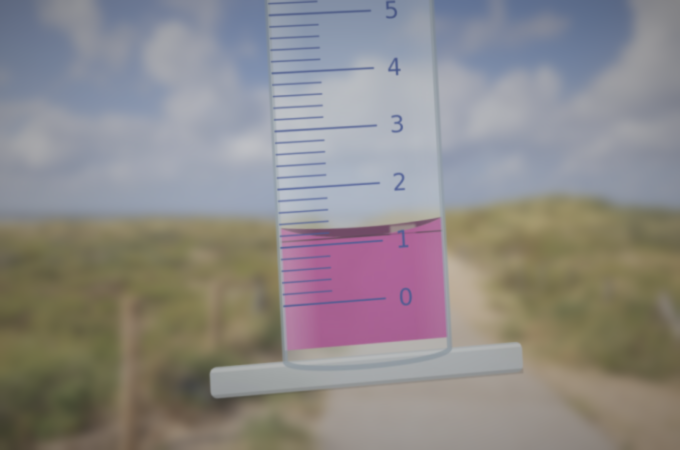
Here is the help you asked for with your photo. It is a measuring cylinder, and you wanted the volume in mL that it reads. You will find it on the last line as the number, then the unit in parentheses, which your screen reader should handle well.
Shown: 1.1 (mL)
